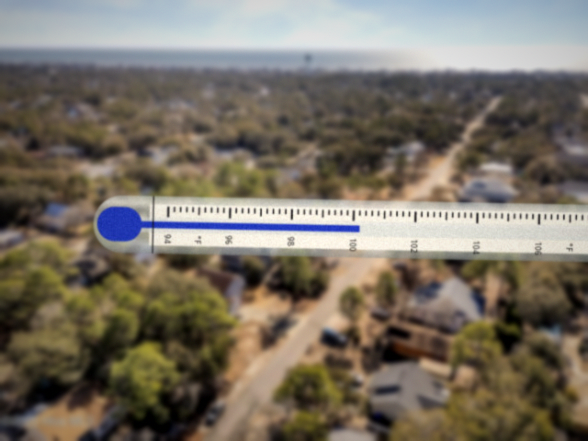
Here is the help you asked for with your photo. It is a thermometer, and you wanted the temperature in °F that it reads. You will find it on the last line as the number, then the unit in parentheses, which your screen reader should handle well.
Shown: 100.2 (°F)
